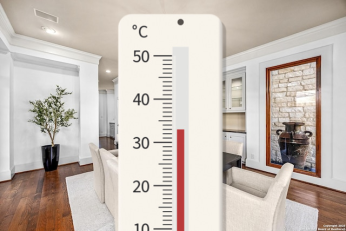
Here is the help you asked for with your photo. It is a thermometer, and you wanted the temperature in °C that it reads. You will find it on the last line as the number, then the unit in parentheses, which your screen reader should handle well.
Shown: 33 (°C)
